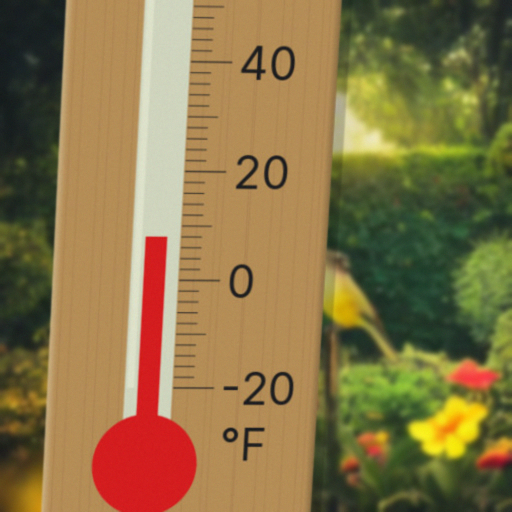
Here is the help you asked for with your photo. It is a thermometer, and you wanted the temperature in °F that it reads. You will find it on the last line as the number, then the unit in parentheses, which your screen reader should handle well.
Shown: 8 (°F)
